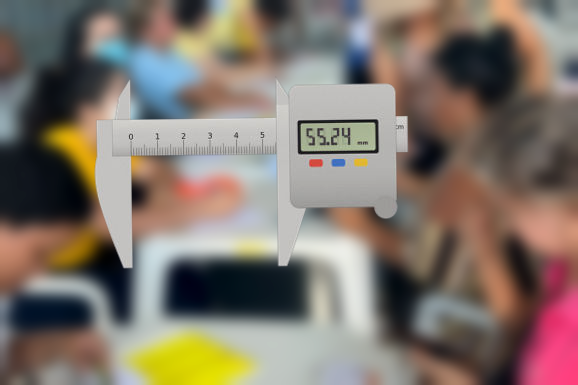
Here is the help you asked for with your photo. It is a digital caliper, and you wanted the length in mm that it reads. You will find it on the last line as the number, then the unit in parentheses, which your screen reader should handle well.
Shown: 55.24 (mm)
